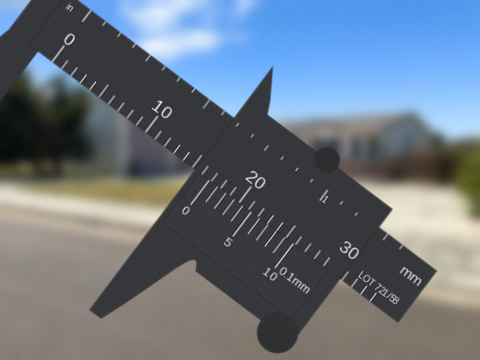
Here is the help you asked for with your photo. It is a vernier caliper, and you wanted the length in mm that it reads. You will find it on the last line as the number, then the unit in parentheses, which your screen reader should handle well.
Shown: 16.8 (mm)
